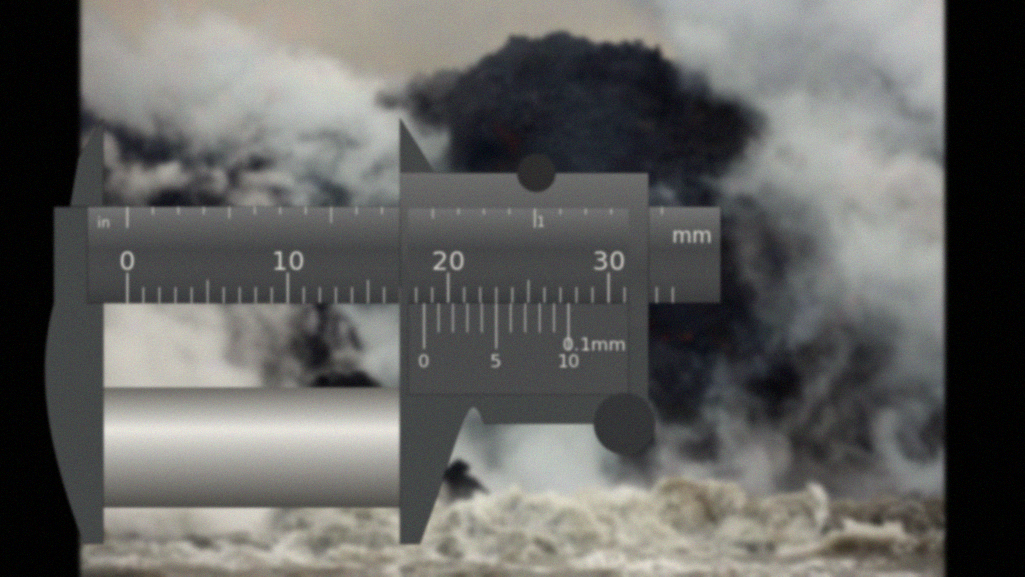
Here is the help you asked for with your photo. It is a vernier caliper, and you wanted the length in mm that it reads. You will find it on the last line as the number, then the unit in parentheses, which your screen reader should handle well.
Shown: 18.5 (mm)
